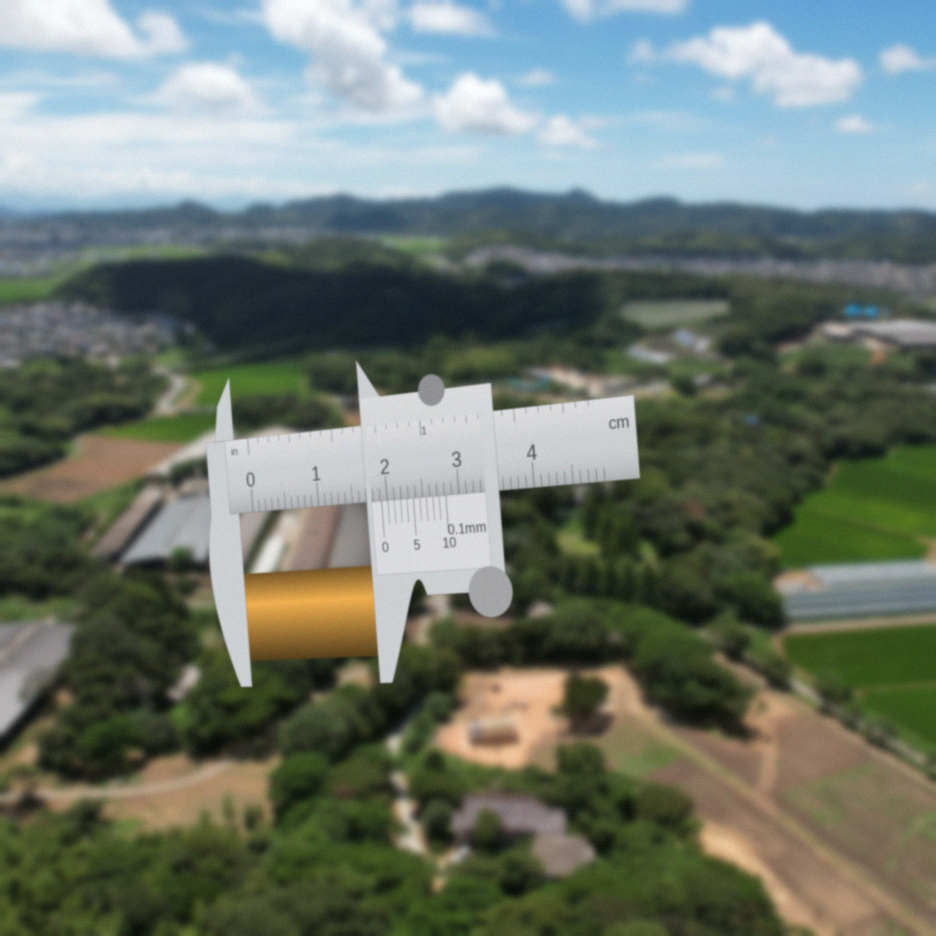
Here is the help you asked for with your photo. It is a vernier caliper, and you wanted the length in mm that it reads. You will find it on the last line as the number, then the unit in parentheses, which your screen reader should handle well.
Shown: 19.2 (mm)
